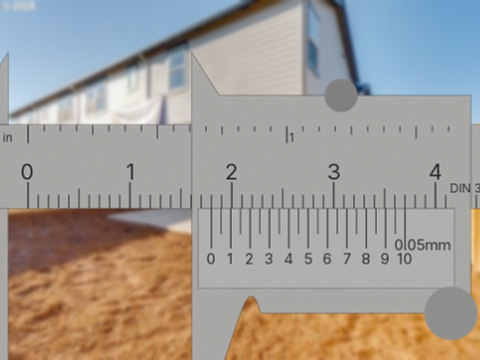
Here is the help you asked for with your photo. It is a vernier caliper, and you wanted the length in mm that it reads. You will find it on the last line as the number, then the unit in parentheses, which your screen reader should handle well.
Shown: 18.0 (mm)
